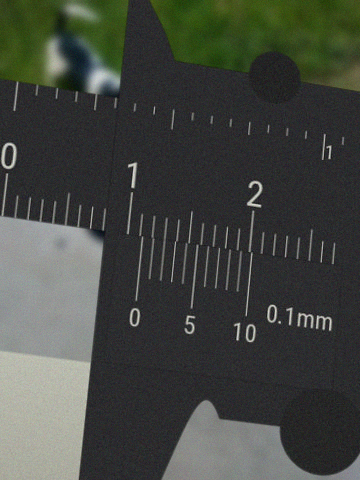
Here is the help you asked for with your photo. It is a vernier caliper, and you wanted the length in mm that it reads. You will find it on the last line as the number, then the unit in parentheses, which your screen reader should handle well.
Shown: 11.2 (mm)
